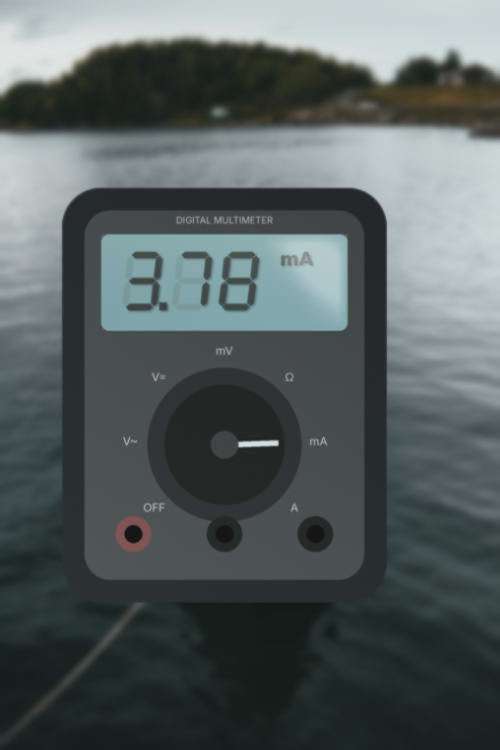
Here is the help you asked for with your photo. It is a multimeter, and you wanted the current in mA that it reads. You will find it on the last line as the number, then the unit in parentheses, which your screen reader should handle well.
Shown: 3.78 (mA)
